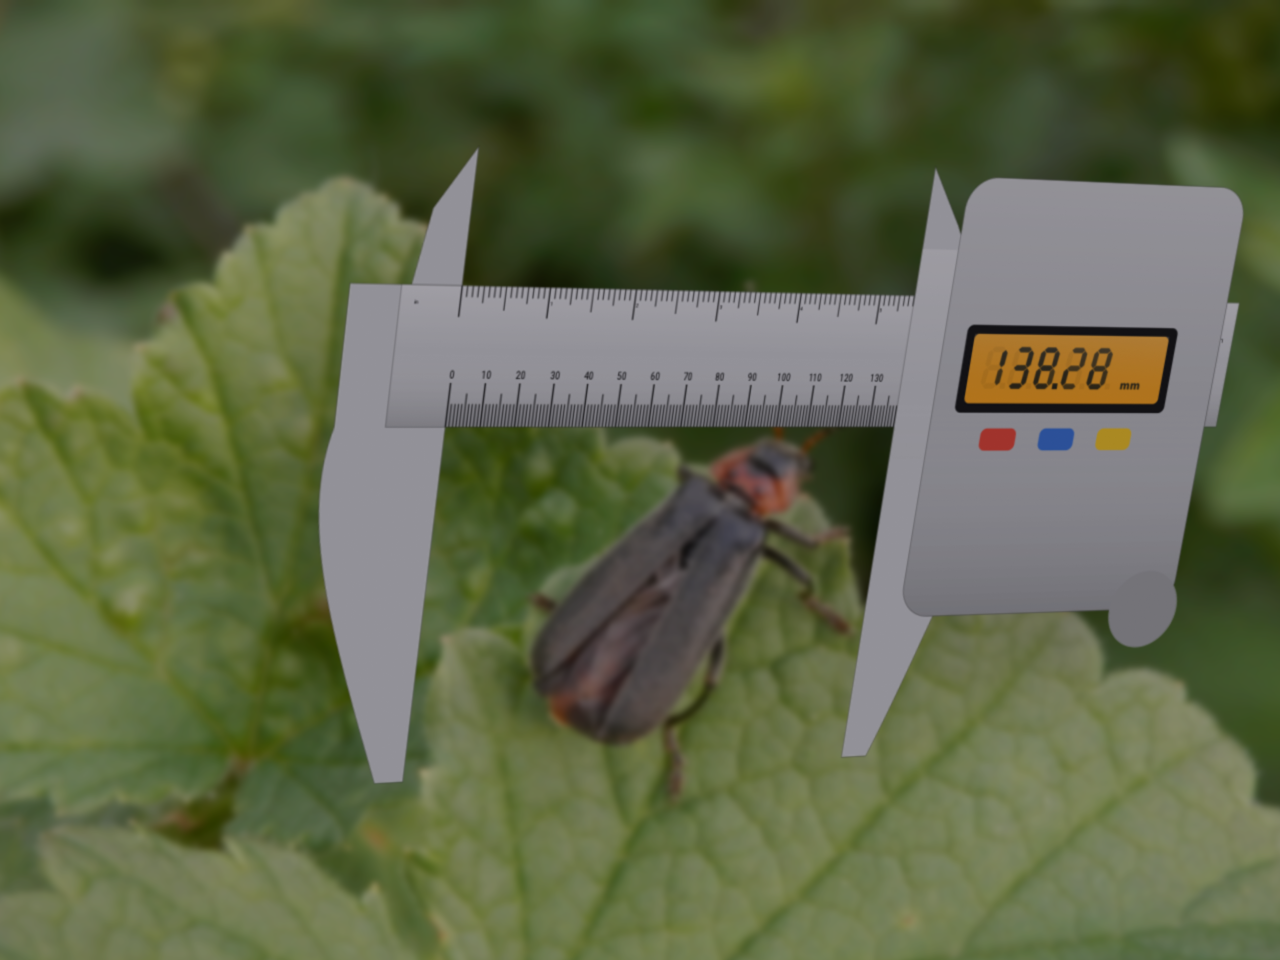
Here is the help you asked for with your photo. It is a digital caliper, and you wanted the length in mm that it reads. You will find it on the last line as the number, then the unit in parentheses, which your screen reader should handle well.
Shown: 138.28 (mm)
